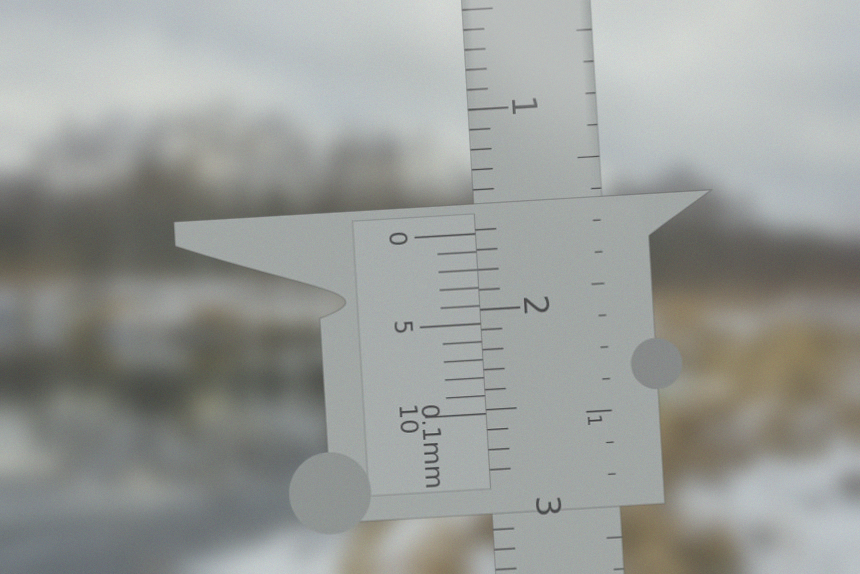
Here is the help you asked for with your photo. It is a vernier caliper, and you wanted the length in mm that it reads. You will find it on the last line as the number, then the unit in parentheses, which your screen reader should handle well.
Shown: 16.2 (mm)
